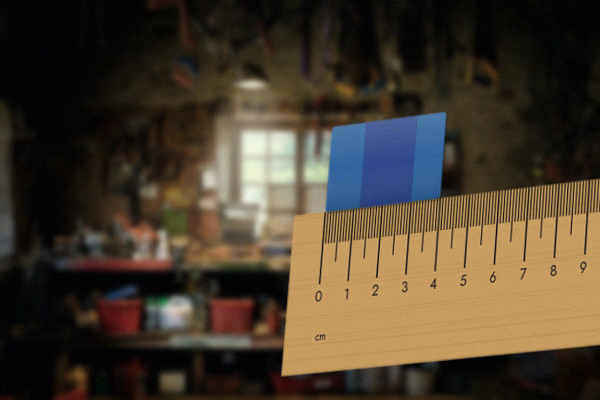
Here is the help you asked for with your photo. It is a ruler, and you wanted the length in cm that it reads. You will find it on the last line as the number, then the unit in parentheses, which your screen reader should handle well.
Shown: 4 (cm)
